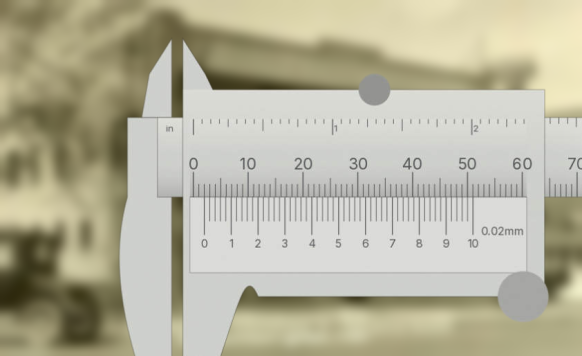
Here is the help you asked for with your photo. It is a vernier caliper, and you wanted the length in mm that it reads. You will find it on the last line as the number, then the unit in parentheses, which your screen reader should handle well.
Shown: 2.0 (mm)
